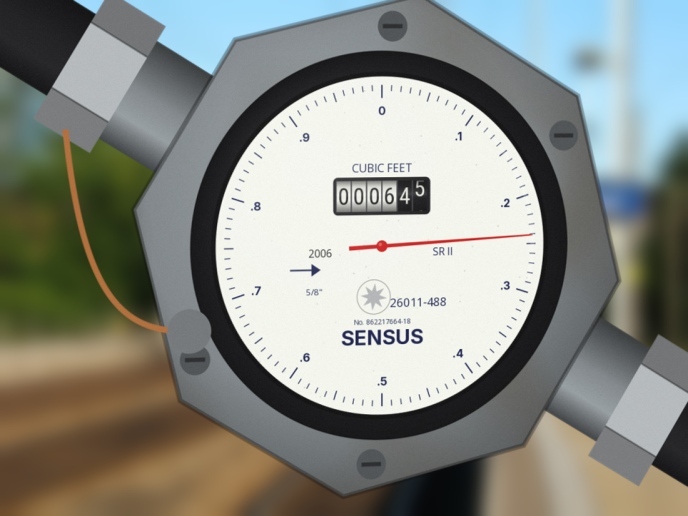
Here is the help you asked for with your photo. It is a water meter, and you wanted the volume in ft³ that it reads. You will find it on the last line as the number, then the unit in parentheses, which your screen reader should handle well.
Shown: 645.24 (ft³)
